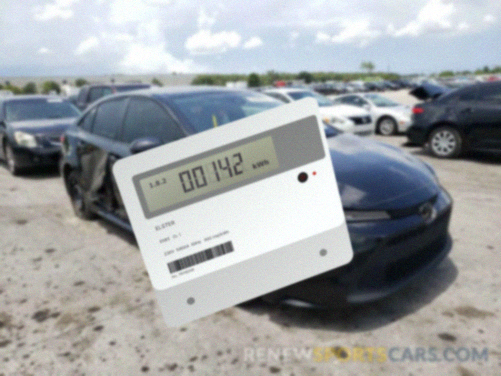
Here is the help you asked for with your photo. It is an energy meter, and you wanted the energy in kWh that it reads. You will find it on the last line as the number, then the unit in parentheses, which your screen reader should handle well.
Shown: 142 (kWh)
